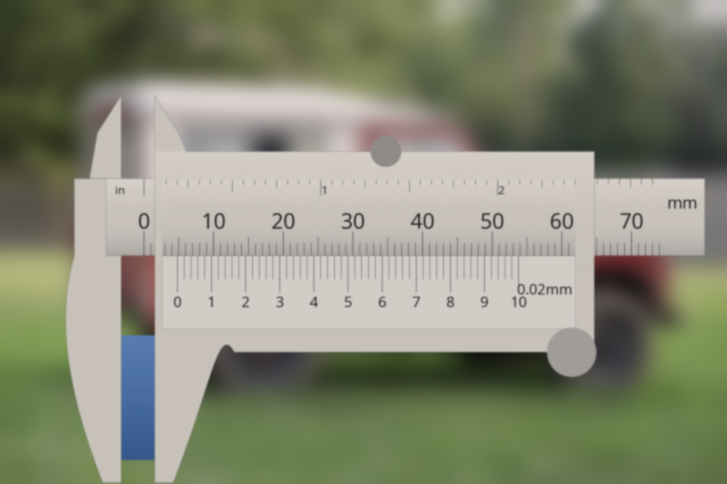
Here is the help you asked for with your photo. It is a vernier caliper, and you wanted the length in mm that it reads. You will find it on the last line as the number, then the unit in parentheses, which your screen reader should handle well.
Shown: 4.8 (mm)
